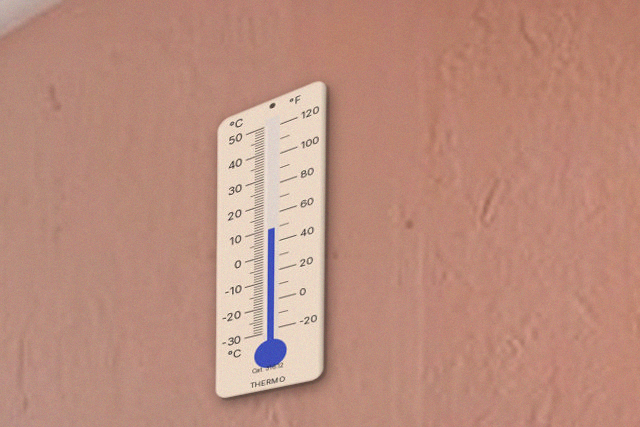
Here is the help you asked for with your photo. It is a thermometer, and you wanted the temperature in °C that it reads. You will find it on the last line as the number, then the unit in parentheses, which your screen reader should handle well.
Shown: 10 (°C)
